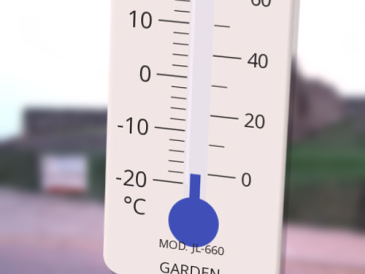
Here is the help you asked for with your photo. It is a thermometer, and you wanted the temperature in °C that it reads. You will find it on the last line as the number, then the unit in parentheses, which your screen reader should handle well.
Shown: -18 (°C)
